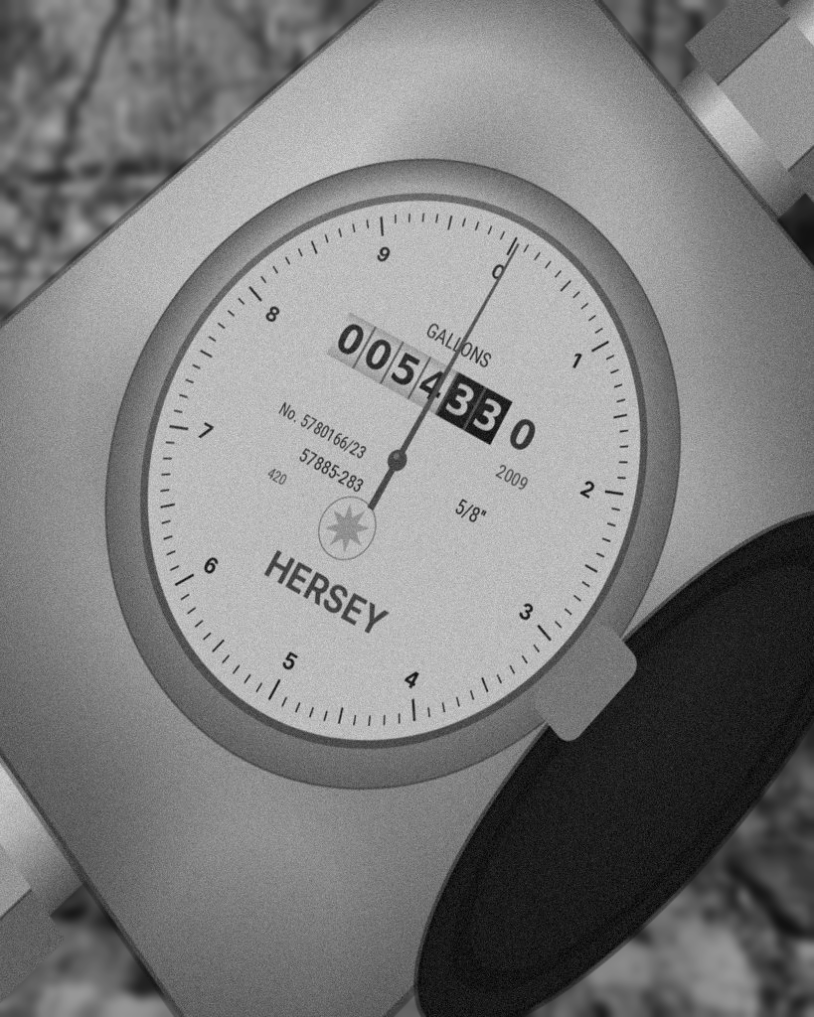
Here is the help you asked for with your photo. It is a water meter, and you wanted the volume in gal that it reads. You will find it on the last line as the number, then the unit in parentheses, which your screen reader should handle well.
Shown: 54330.0 (gal)
